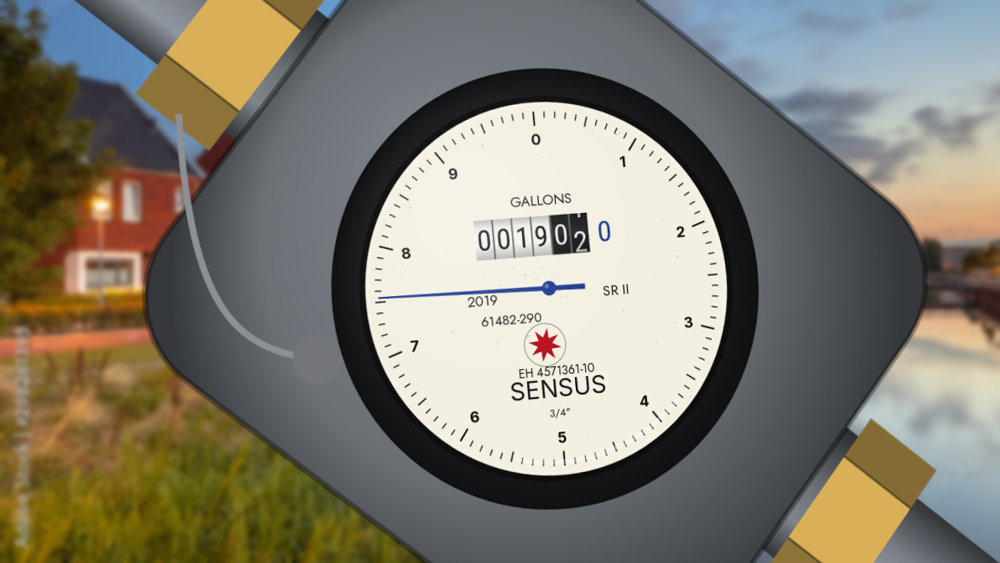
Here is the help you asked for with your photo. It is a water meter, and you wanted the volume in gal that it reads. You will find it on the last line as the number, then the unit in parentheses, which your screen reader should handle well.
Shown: 19017.5 (gal)
